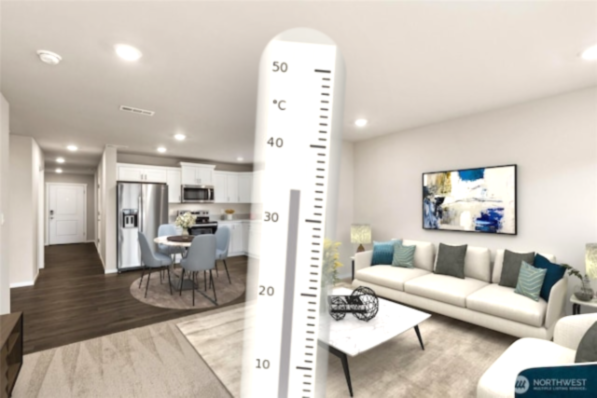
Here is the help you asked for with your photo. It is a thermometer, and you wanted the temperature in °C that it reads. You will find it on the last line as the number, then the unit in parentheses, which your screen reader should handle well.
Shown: 34 (°C)
